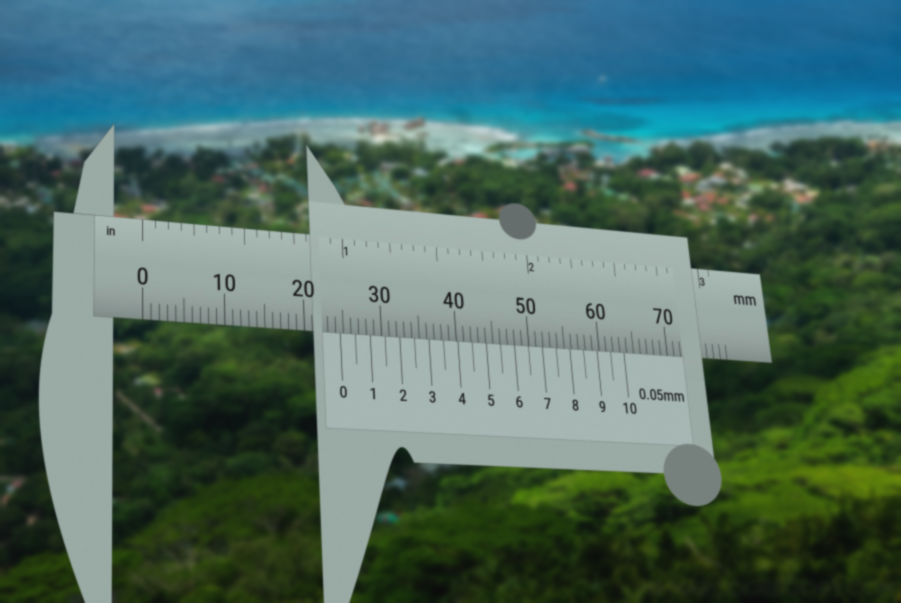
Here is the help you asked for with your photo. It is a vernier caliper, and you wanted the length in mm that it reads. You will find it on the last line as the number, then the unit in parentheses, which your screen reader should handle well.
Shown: 24.6 (mm)
